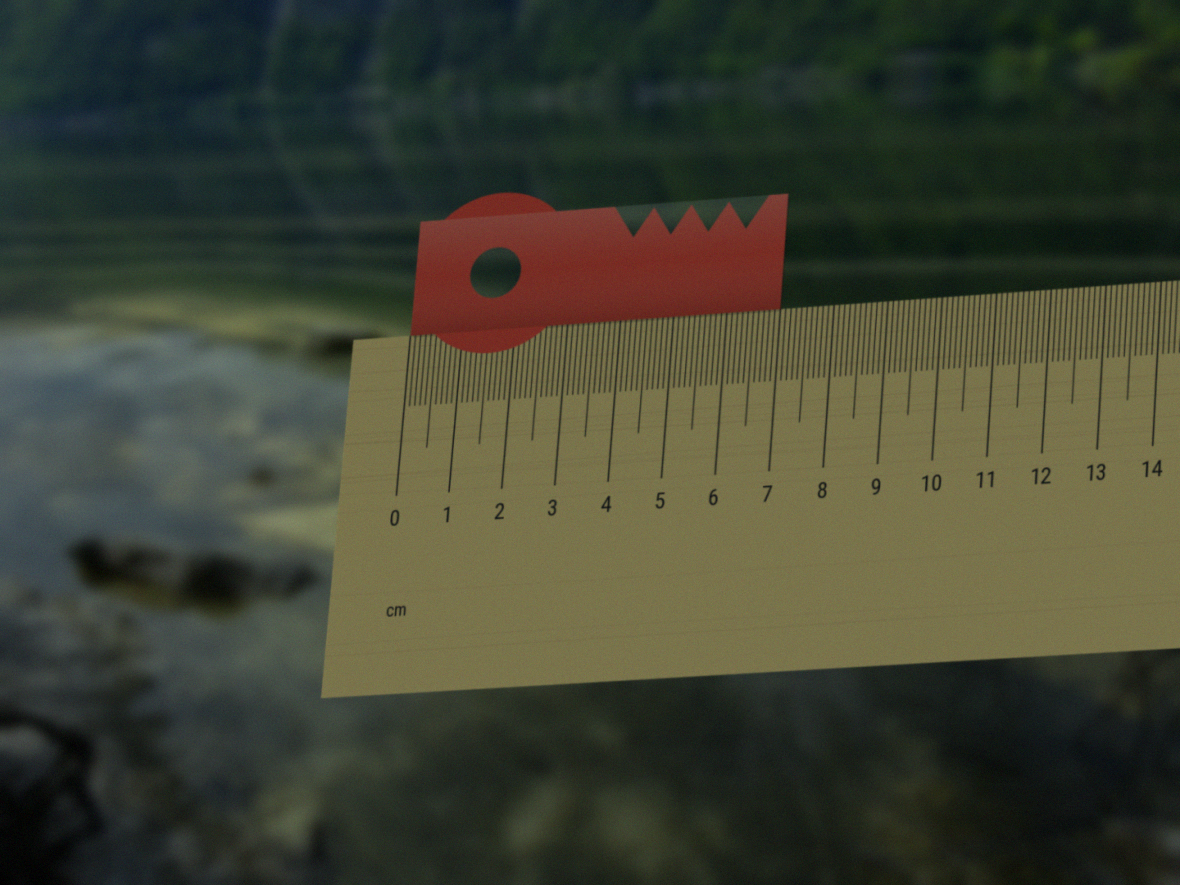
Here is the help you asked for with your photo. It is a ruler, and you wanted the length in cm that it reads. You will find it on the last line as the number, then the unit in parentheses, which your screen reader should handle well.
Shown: 7 (cm)
